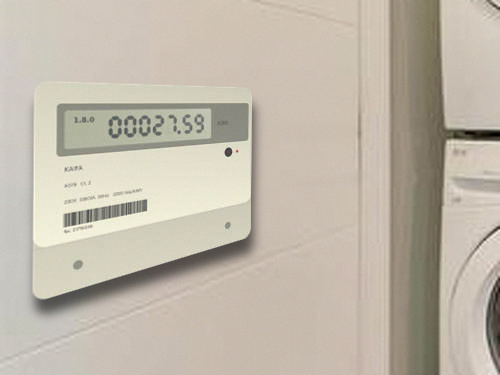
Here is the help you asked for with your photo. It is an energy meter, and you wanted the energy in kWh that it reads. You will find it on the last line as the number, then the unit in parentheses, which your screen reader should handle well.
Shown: 27.59 (kWh)
